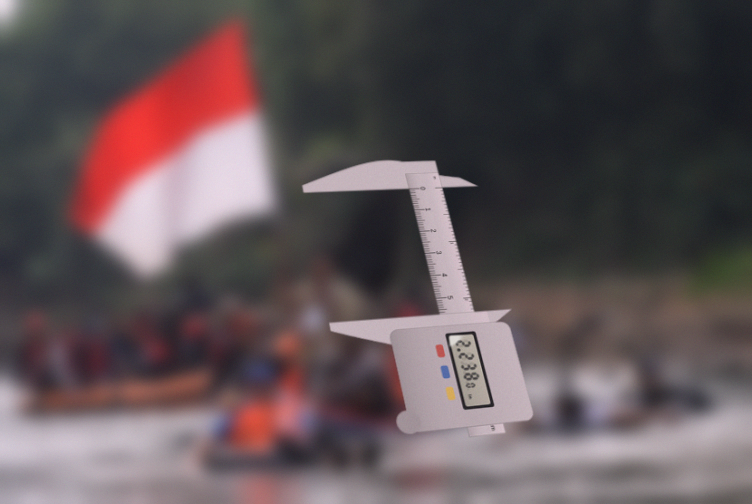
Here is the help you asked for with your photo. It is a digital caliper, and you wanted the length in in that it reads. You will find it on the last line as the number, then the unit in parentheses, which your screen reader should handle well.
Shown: 2.2380 (in)
